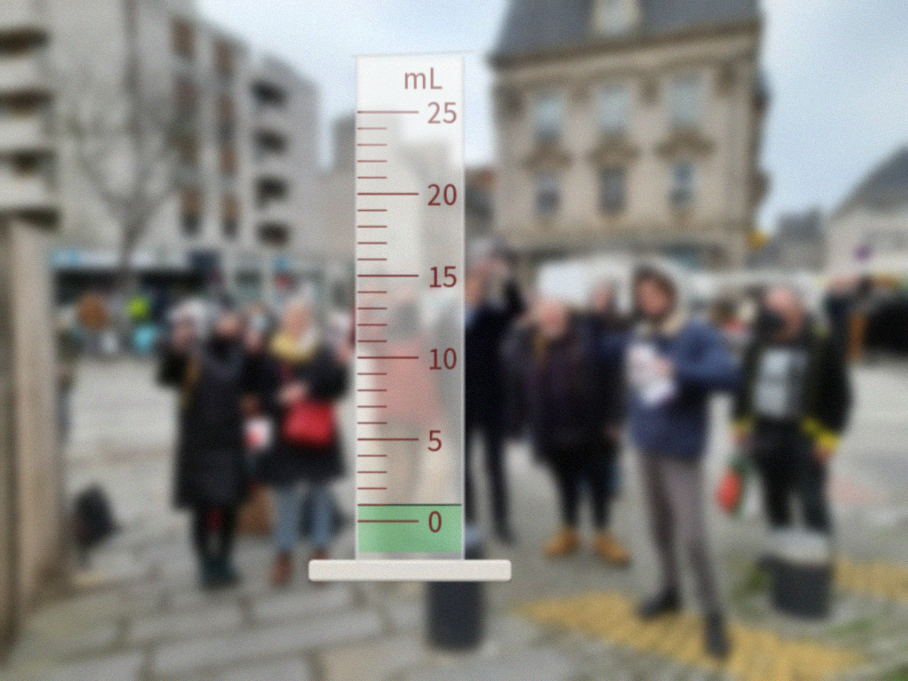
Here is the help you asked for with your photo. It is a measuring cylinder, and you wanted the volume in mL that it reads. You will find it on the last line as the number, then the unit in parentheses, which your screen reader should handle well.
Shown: 1 (mL)
